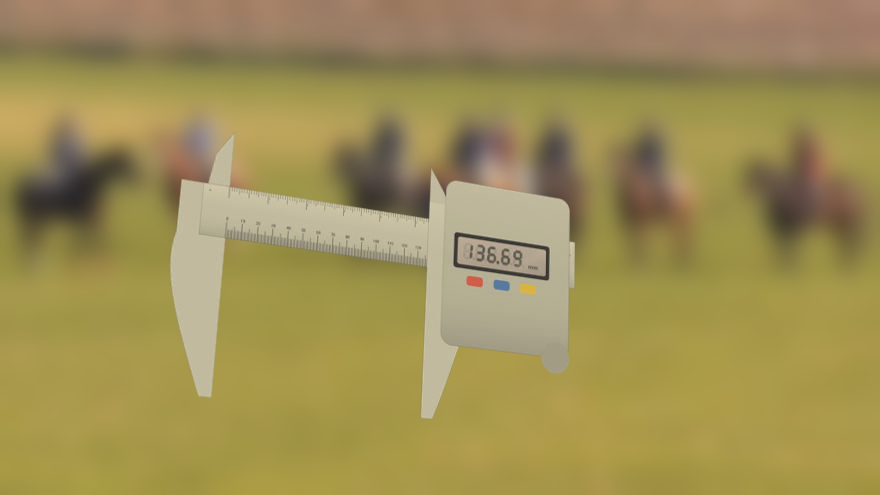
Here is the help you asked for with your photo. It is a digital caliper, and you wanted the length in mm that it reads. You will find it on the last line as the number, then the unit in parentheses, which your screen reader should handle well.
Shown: 136.69 (mm)
